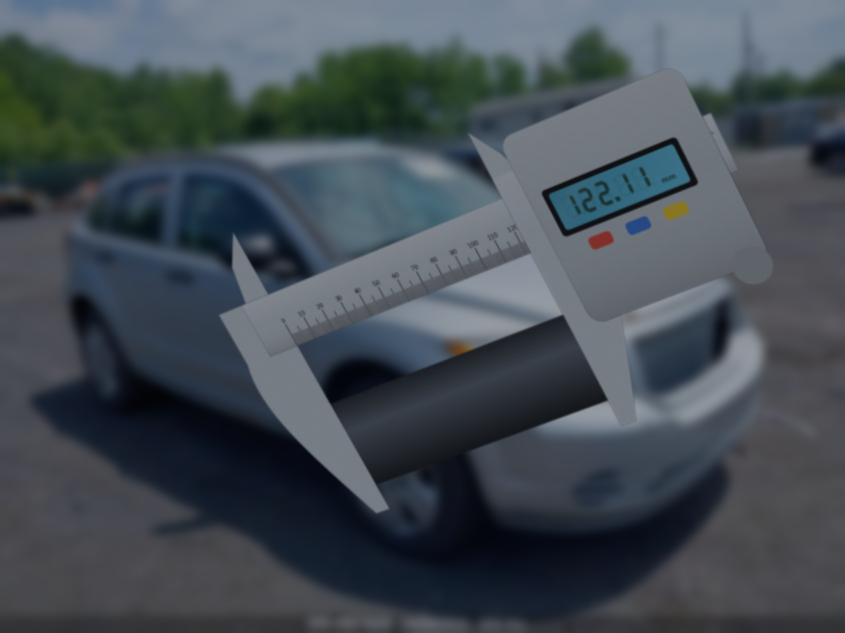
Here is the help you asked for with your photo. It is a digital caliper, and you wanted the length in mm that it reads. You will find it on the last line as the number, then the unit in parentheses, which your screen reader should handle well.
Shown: 122.11 (mm)
